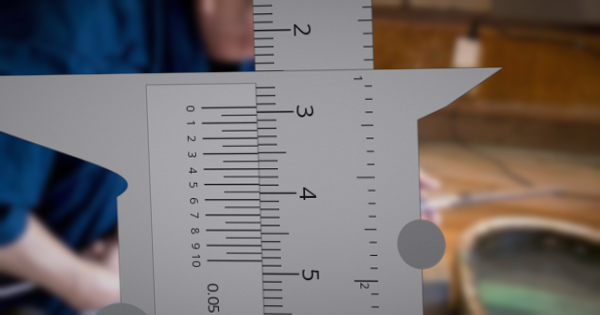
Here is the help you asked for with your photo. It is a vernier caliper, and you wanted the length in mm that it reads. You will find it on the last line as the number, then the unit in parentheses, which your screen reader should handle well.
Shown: 29.4 (mm)
